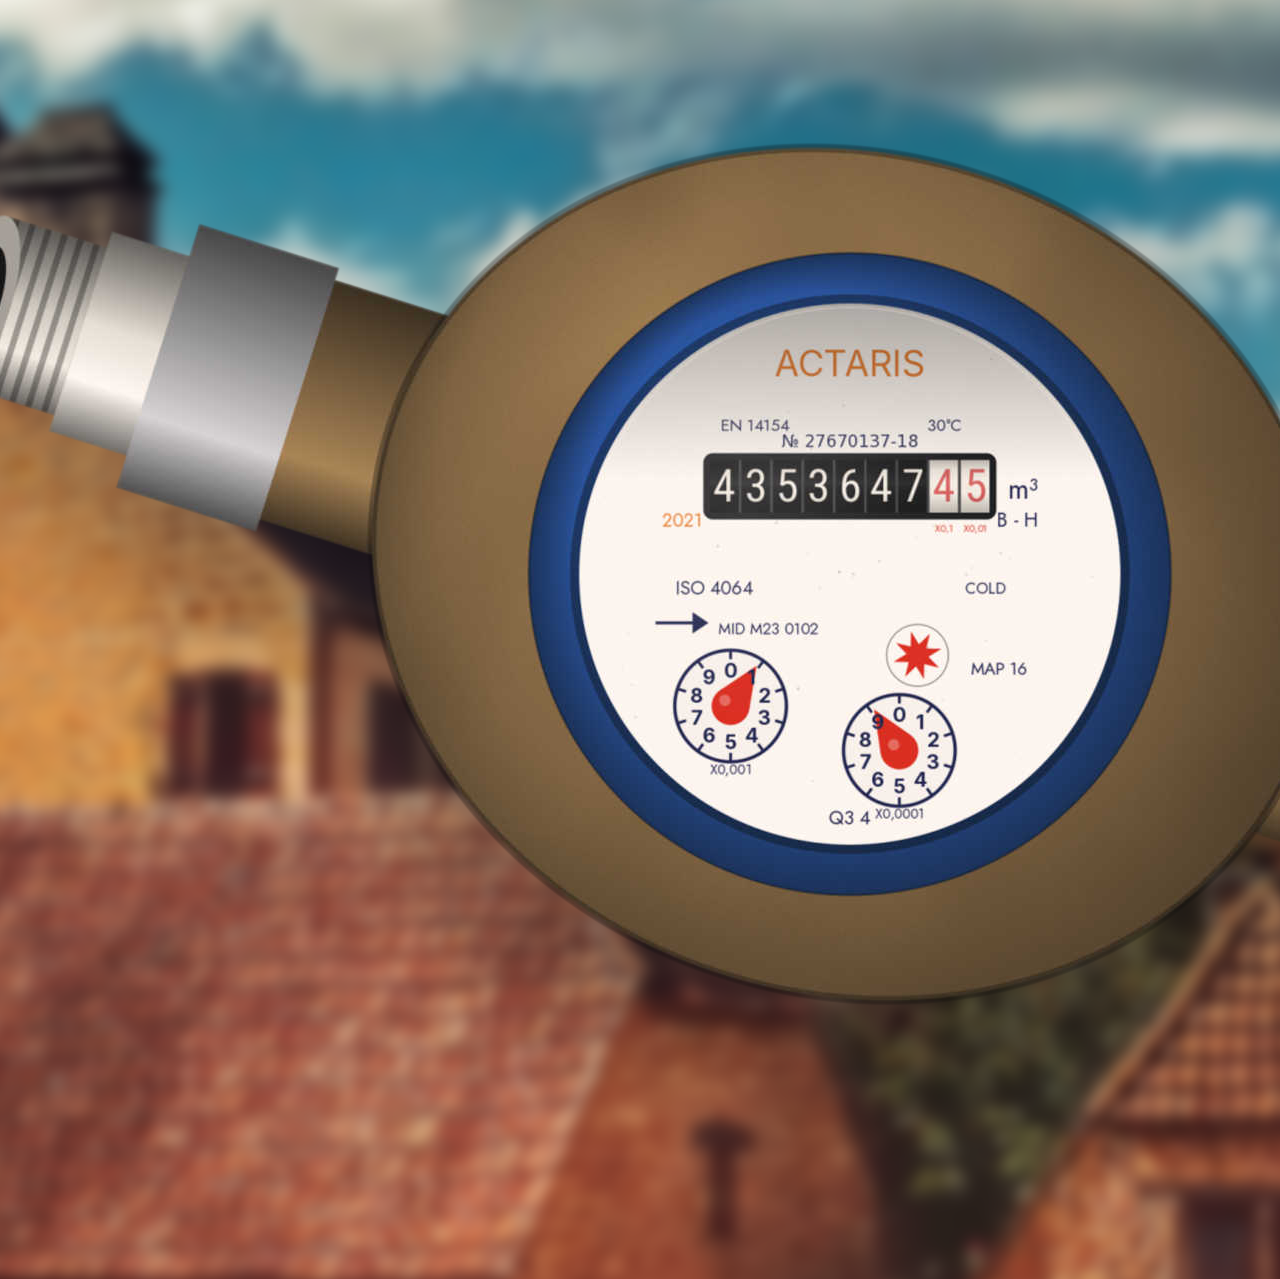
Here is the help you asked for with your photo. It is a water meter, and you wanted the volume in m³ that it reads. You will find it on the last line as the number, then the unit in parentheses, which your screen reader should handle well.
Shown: 4353647.4509 (m³)
